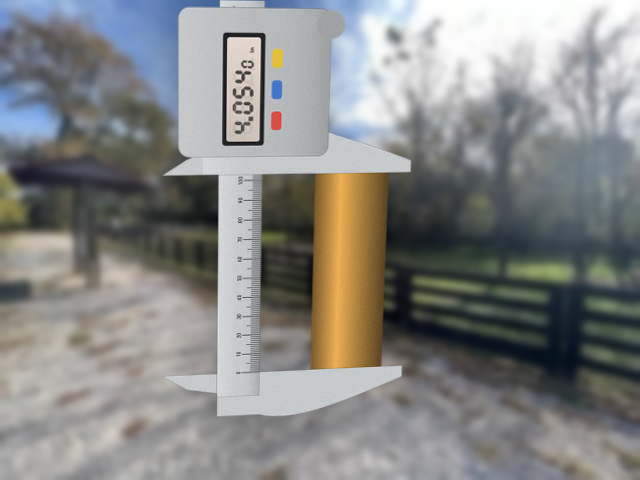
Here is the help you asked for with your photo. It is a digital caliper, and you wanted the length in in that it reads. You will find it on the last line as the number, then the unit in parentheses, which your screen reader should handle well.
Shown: 4.0540 (in)
